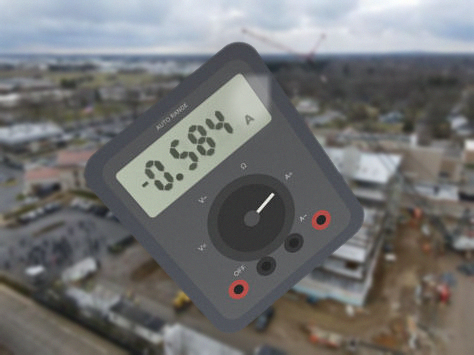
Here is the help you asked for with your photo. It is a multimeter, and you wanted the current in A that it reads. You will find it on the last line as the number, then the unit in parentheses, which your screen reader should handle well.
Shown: -0.584 (A)
